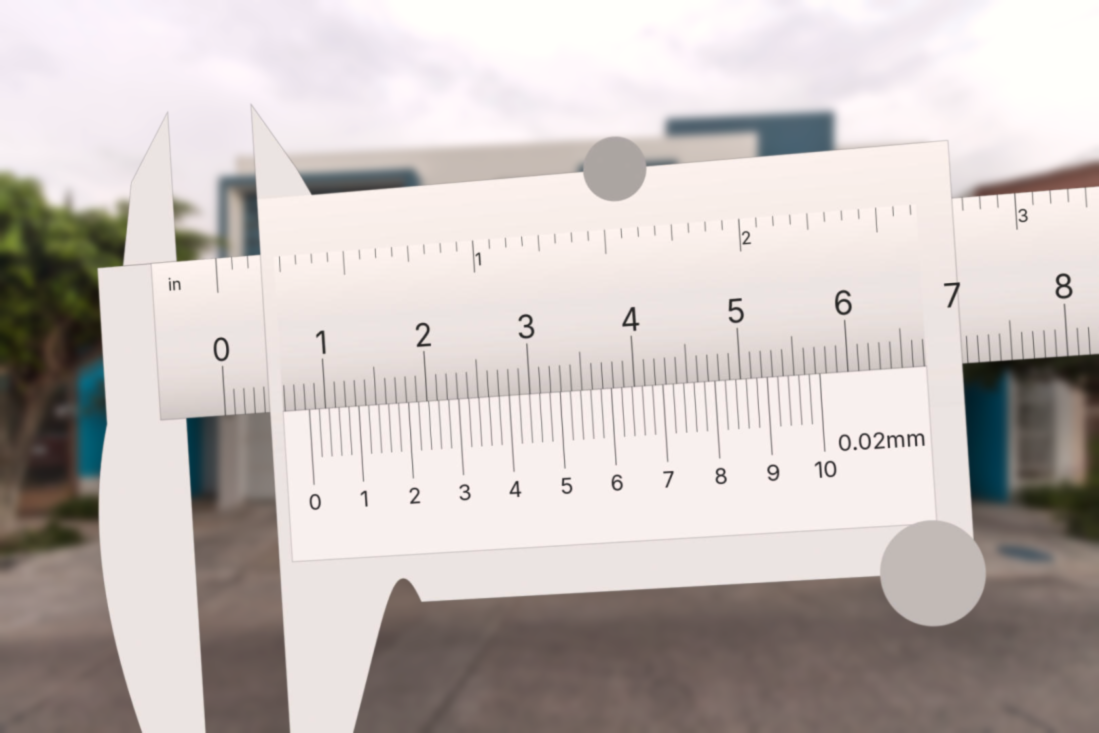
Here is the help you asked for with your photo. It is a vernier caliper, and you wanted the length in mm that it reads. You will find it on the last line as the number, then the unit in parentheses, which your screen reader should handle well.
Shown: 8.4 (mm)
